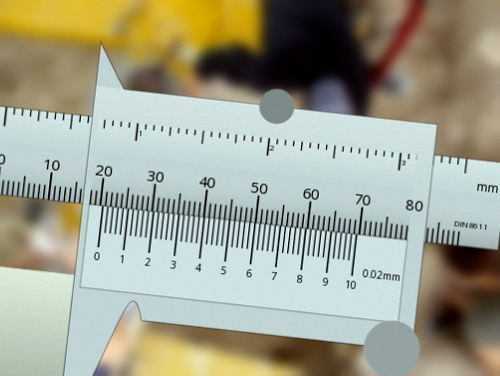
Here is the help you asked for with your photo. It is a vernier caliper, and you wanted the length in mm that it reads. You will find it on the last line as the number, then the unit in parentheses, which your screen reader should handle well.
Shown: 20.5 (mm)
